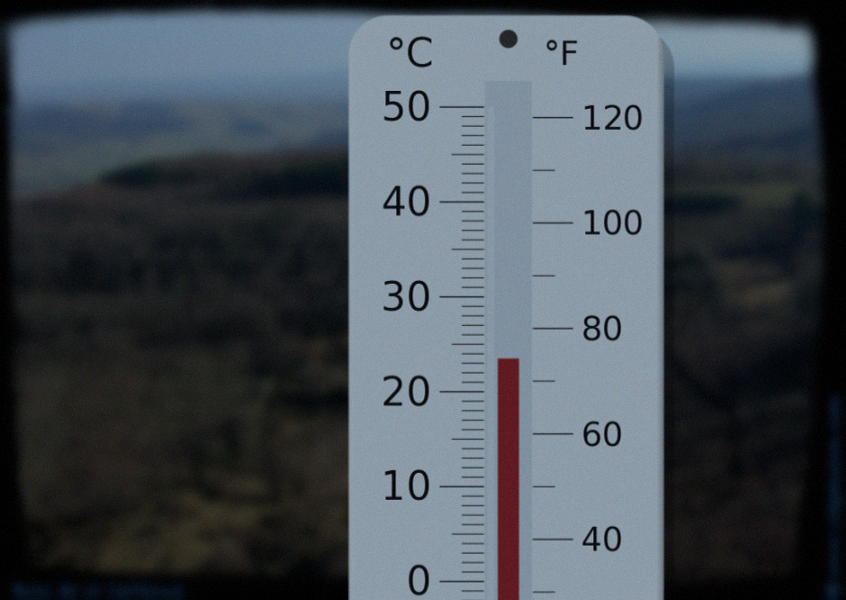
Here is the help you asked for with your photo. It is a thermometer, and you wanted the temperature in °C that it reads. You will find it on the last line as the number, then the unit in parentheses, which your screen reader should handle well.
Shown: 23.5 (°C)
